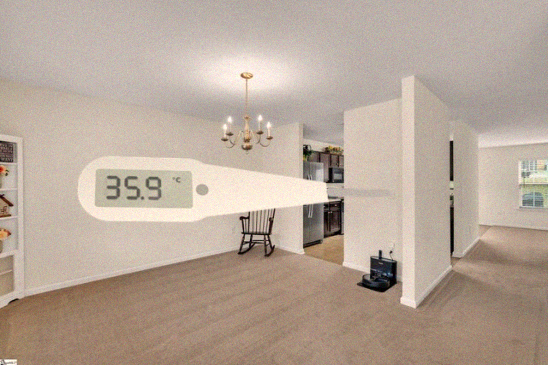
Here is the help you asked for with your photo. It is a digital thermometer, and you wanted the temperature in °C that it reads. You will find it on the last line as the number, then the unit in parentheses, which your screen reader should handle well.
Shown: 35.9 (°C)
